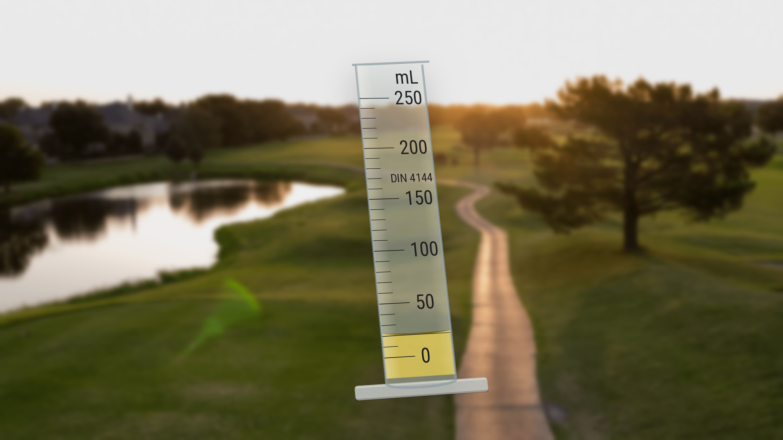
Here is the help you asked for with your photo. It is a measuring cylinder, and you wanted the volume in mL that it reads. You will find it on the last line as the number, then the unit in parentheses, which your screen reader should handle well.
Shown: 20 (mL)
